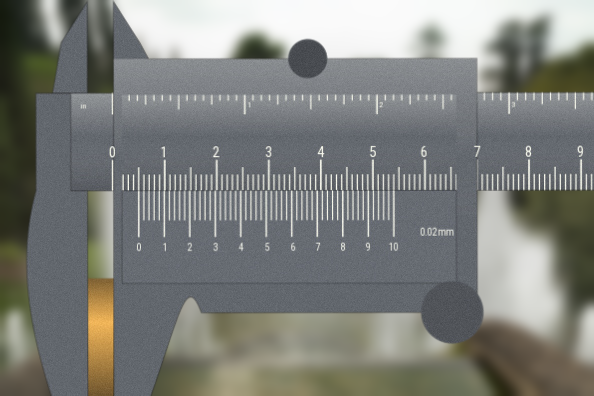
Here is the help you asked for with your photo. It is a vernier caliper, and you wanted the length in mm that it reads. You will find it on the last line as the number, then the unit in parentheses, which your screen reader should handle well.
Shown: 5.0 (mm)
